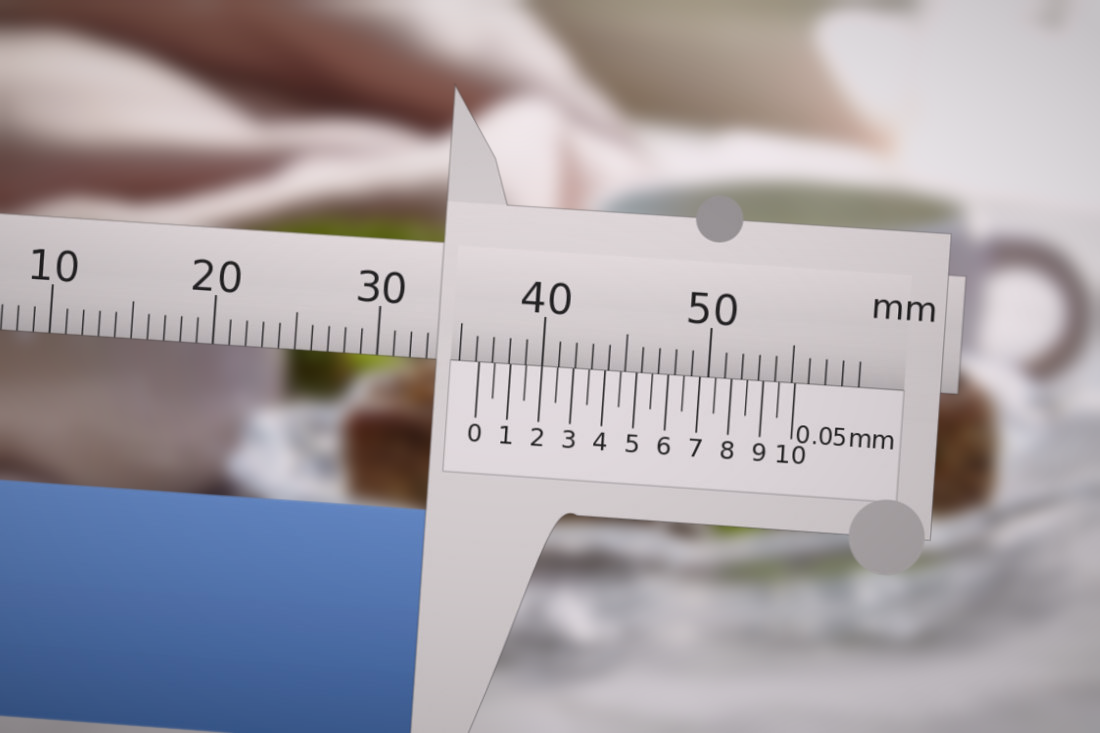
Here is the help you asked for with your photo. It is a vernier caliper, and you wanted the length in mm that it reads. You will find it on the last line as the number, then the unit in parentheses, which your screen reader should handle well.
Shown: 36.2 (mm)
